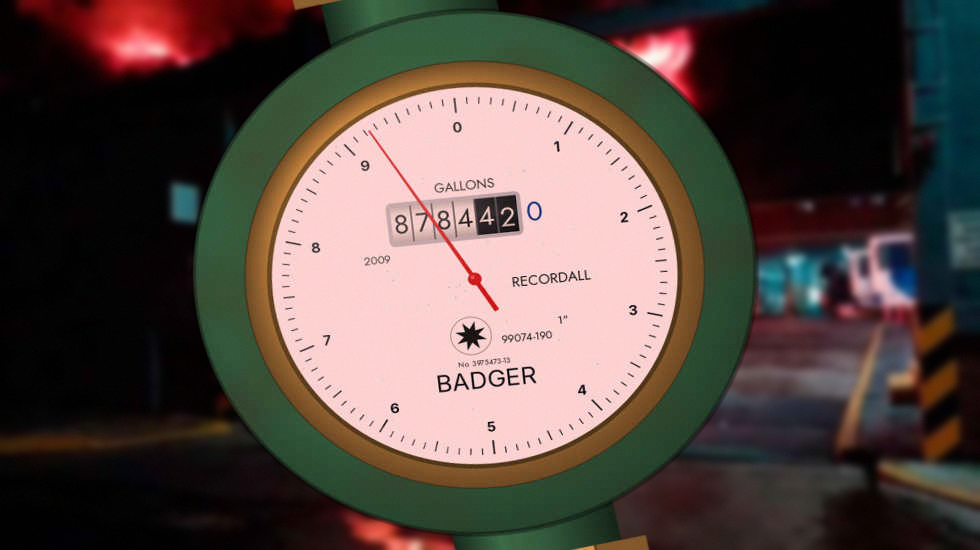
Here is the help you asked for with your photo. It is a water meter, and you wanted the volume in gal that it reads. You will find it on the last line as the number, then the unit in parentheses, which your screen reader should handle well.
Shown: 8784419.2 (gal)
